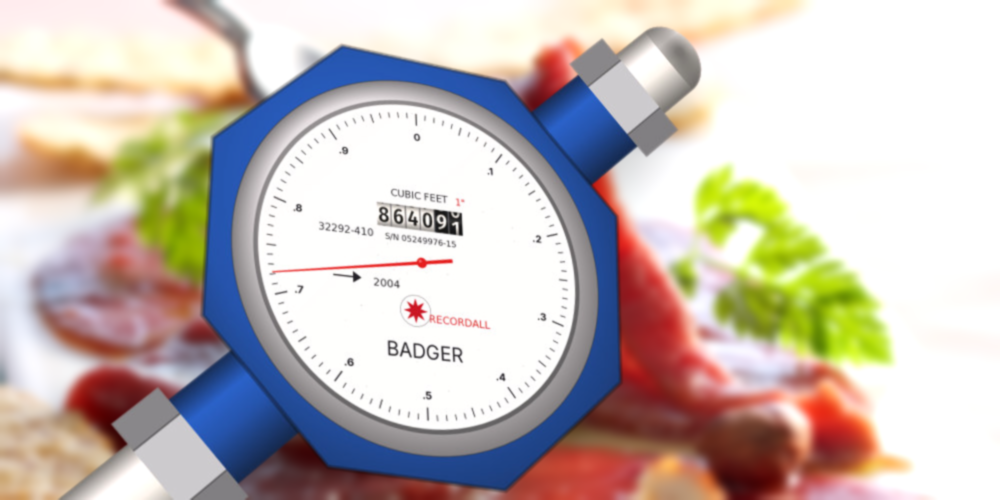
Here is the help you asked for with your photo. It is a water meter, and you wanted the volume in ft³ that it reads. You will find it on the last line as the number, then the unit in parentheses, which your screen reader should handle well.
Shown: 864090.72 (ft³)
